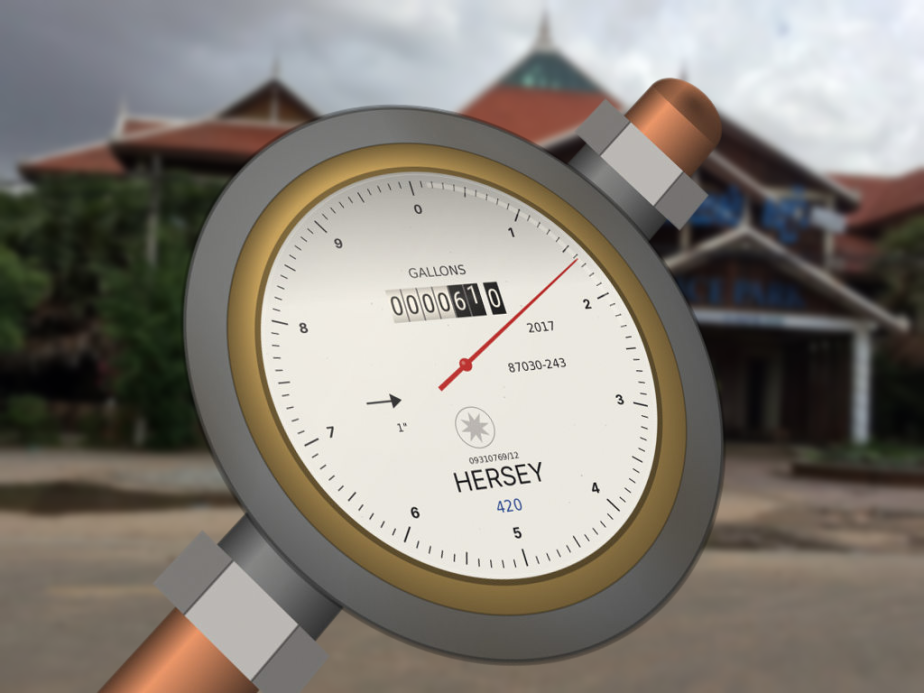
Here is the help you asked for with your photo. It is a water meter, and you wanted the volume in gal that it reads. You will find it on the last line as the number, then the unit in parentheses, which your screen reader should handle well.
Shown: 611.6 (gal)
